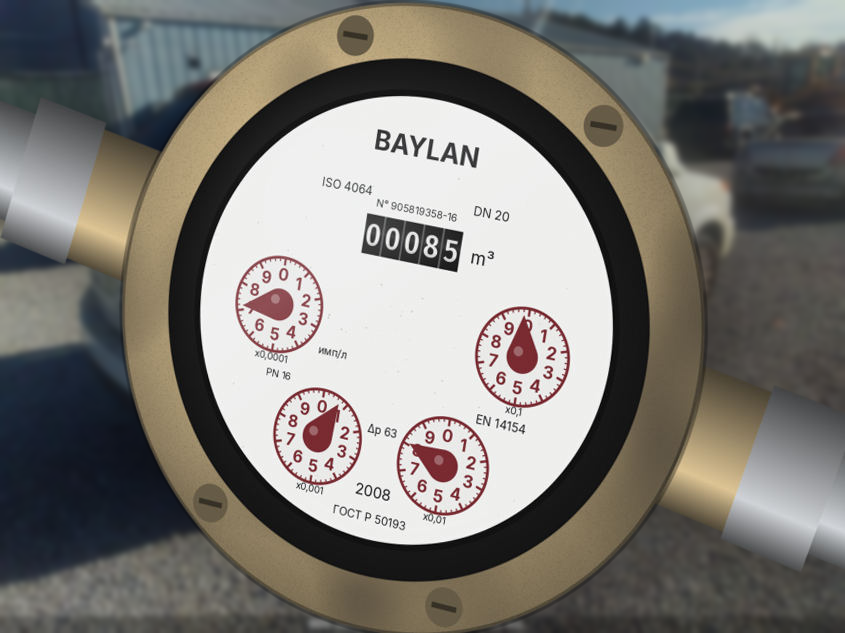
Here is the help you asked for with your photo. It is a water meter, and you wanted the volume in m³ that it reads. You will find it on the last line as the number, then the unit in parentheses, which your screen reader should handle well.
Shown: 84.9807 (m³)
